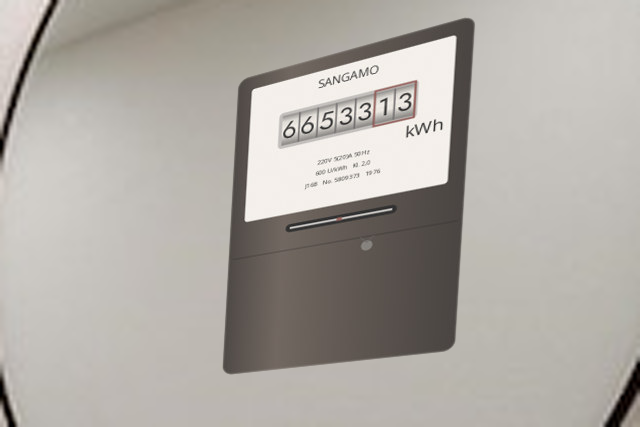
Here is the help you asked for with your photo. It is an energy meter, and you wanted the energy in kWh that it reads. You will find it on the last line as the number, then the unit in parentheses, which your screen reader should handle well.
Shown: 66533.13 (kWh)
